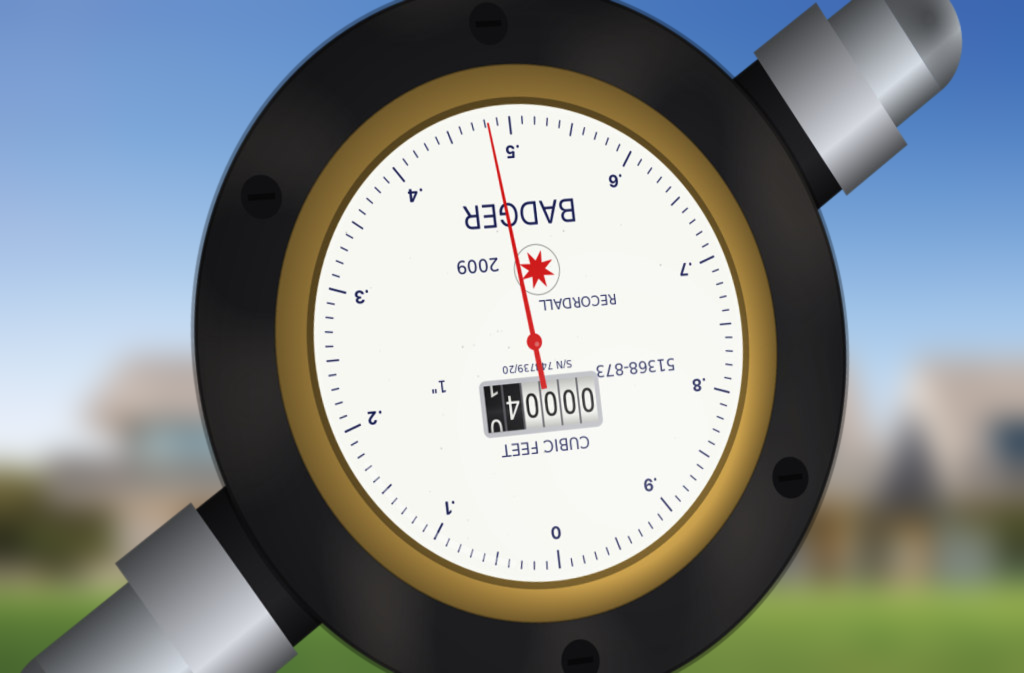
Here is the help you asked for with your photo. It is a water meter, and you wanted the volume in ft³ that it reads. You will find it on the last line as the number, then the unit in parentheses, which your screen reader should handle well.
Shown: 40.48 (ft³)
